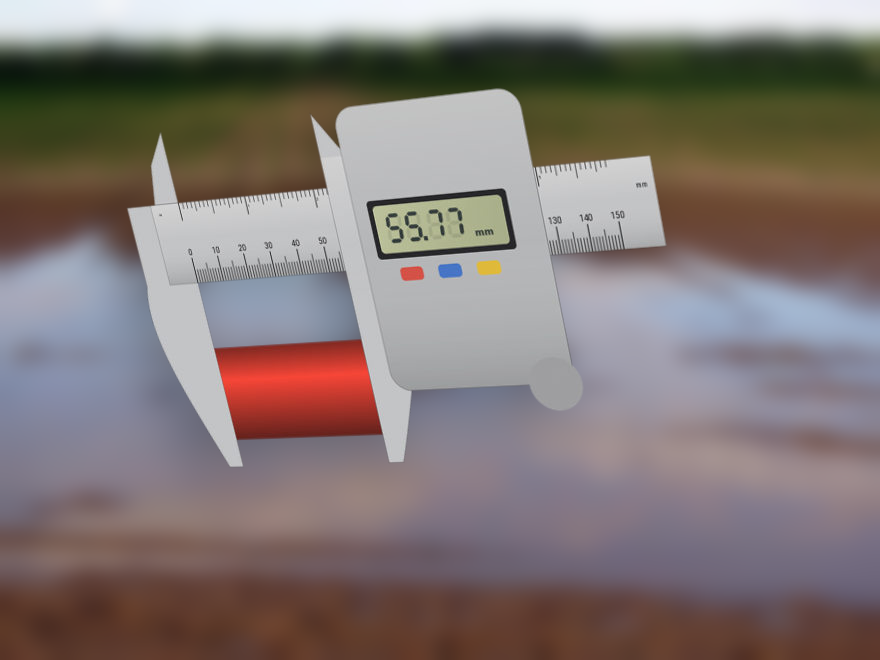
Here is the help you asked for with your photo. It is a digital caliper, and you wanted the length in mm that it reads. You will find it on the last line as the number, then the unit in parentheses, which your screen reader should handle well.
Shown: 55.77 (mm)
